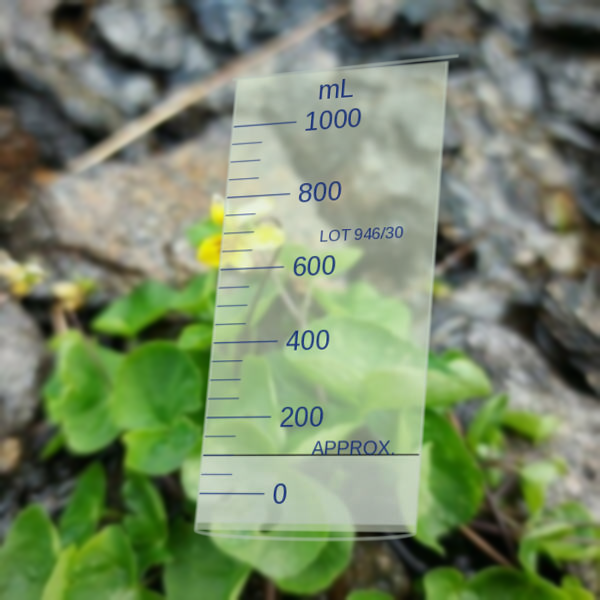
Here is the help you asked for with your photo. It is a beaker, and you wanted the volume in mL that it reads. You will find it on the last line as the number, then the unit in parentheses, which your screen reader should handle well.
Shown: 100 (mL)
